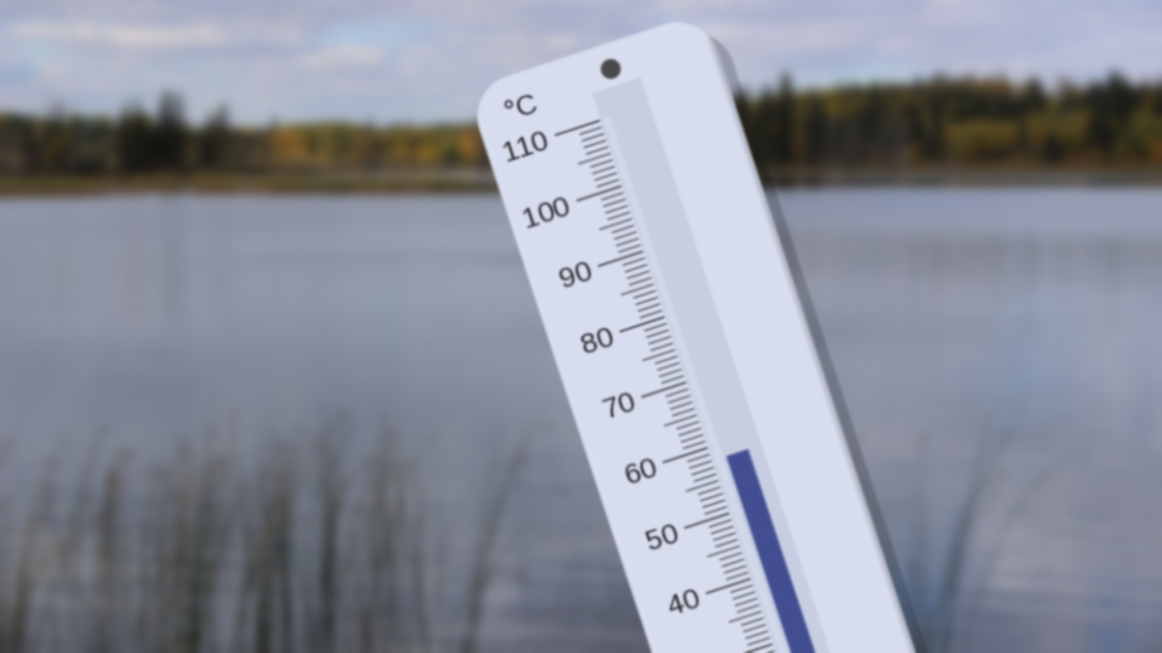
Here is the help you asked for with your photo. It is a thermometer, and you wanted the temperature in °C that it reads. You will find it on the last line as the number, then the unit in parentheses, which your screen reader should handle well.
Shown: 58 (°C)
